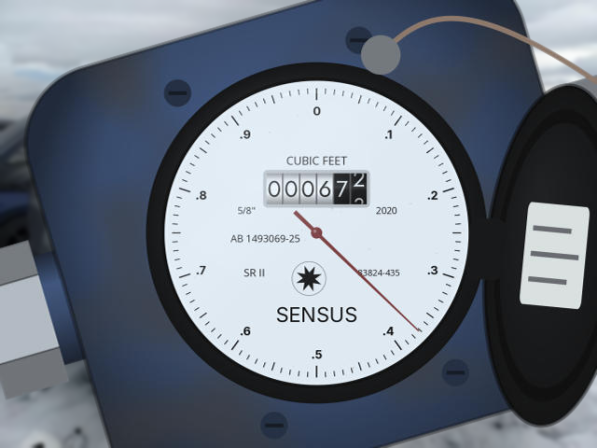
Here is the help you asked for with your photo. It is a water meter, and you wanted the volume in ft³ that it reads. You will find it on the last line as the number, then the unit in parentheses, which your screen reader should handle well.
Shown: 672.37 (ft³)
